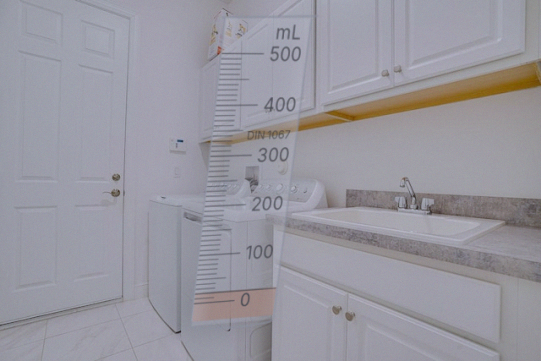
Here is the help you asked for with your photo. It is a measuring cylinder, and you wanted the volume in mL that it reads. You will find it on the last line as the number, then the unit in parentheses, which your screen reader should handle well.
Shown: 20 (mL)
